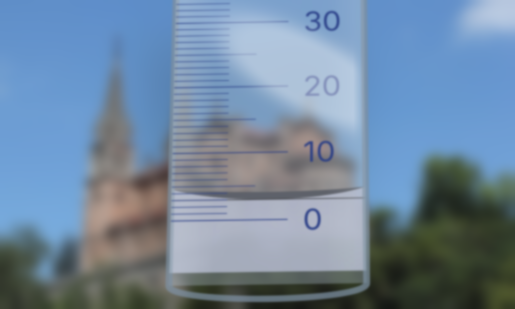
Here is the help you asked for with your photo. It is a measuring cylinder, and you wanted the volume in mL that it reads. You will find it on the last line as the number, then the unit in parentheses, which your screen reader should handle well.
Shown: 3 (mL)
